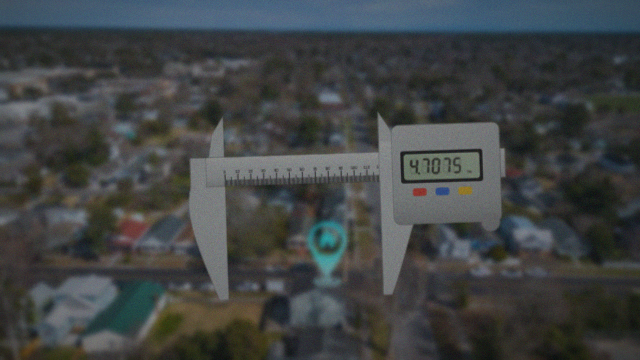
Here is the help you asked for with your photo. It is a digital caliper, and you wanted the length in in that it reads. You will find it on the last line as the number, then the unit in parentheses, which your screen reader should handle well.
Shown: 4.7075 (in)
